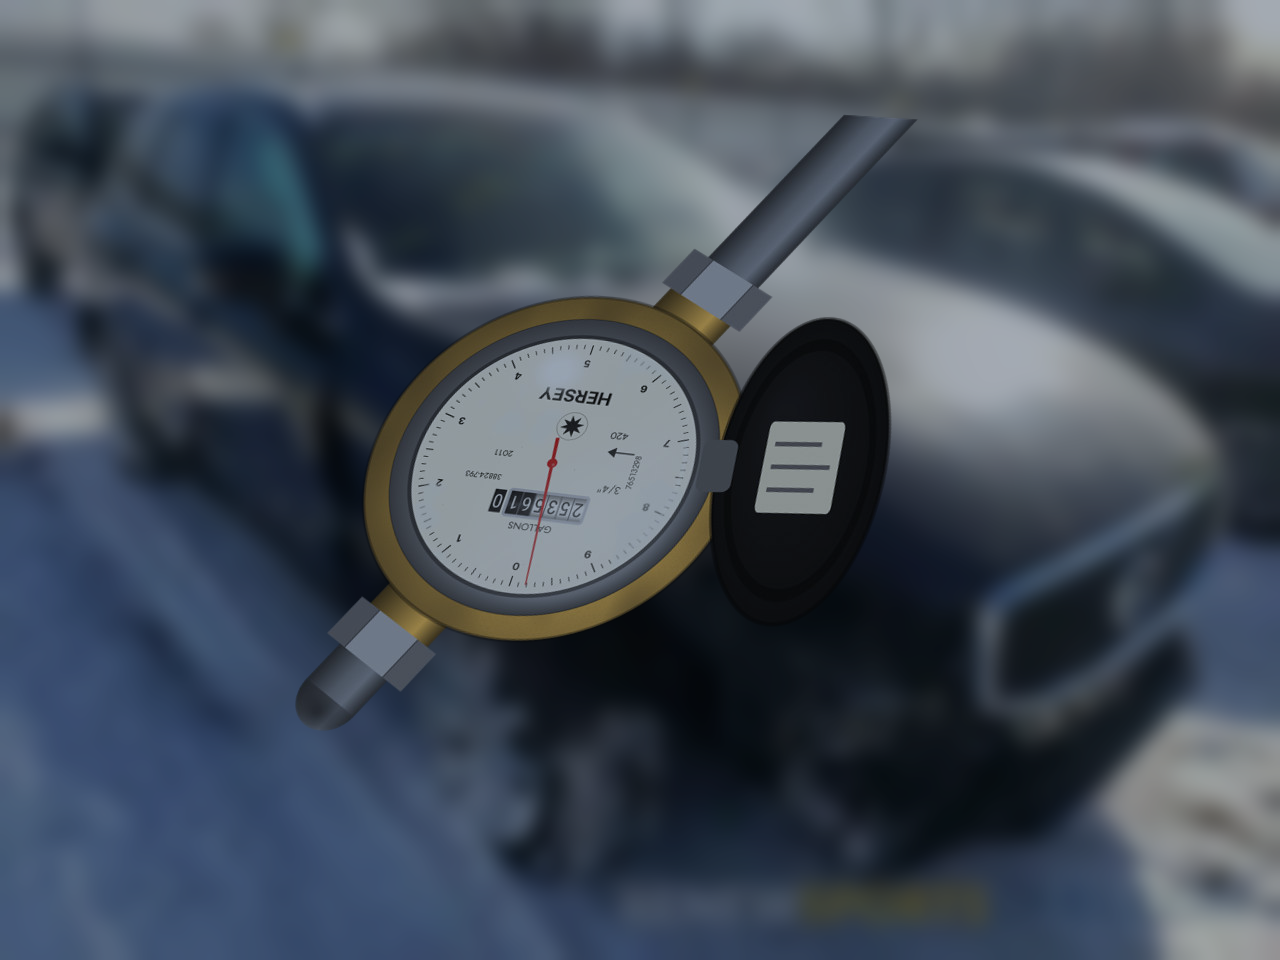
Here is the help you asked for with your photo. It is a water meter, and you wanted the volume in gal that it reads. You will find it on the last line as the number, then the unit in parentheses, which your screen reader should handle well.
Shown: 2535609.8 (gal)
